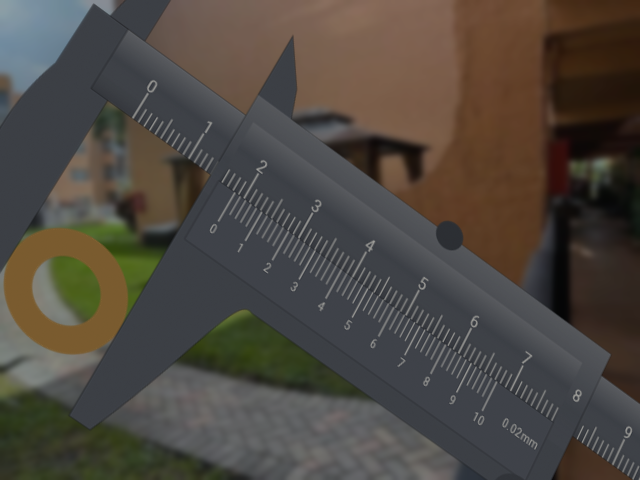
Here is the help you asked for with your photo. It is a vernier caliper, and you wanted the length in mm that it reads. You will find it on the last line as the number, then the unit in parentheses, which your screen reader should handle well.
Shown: 18.4 (mm)
